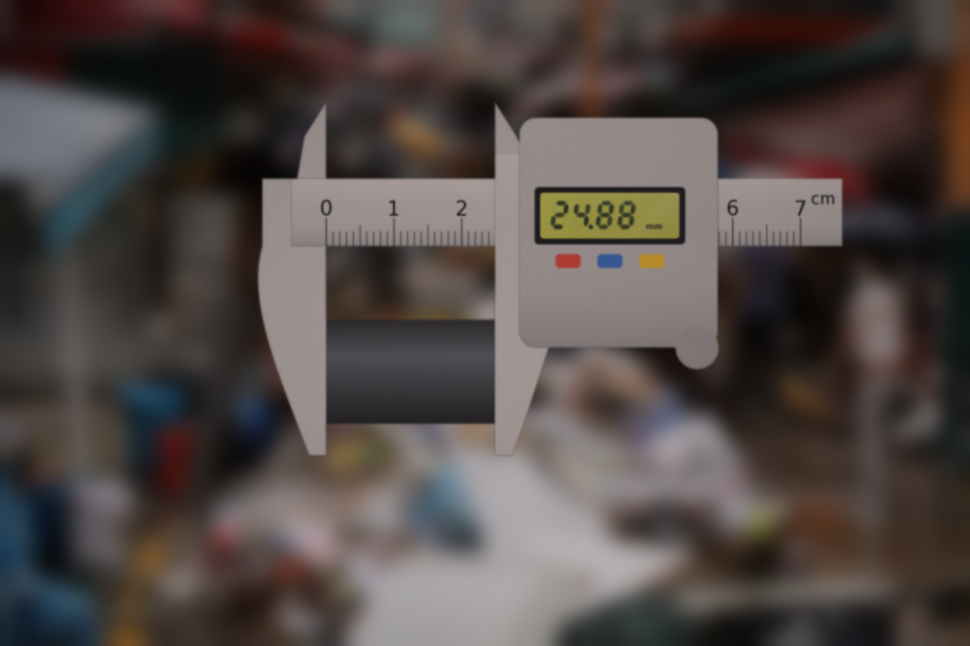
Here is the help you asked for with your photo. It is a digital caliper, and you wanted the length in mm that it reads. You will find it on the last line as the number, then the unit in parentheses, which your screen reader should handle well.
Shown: 24.88 (mm)
